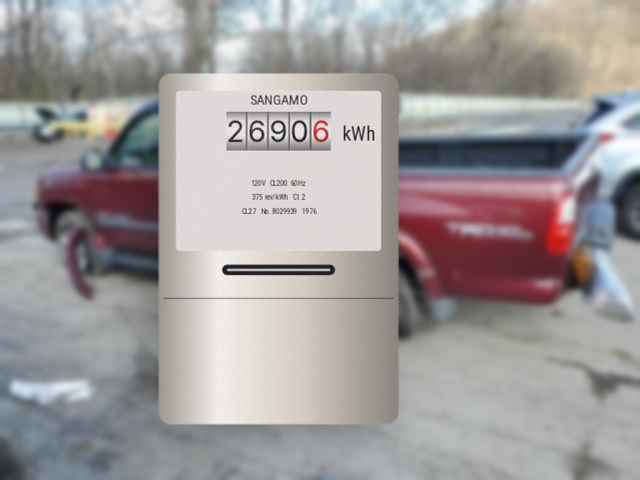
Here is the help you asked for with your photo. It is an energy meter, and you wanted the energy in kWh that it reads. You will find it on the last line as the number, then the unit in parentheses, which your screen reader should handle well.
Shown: 2690.6 (kWh)
